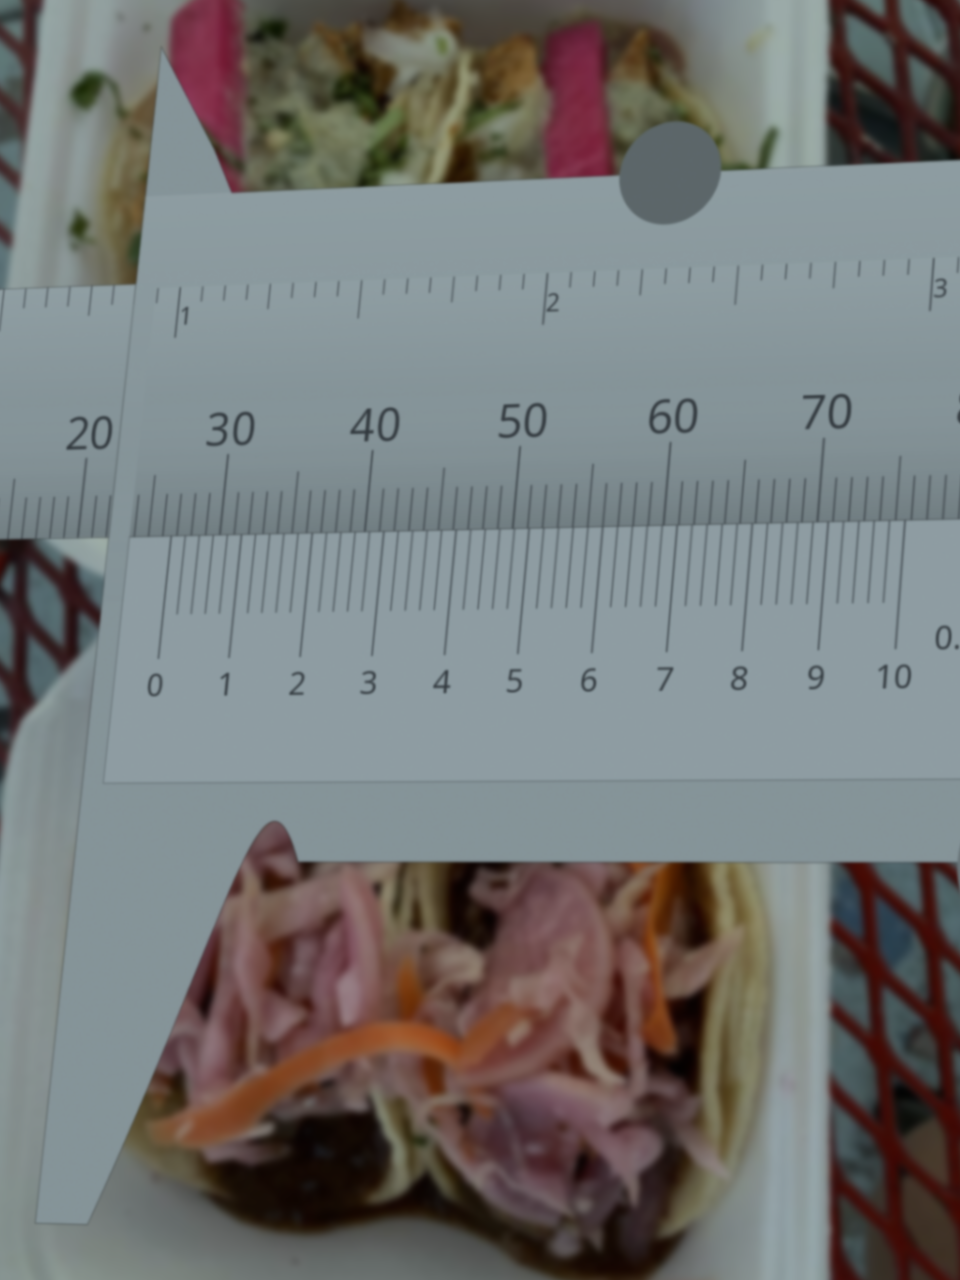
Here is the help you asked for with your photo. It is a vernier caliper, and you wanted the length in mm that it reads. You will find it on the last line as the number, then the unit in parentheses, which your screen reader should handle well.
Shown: 26.6 (mm)
